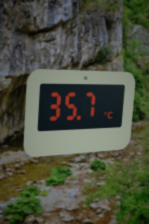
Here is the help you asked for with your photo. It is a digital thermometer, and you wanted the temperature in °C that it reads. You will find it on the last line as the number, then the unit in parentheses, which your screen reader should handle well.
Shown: 35.7 (°C)
